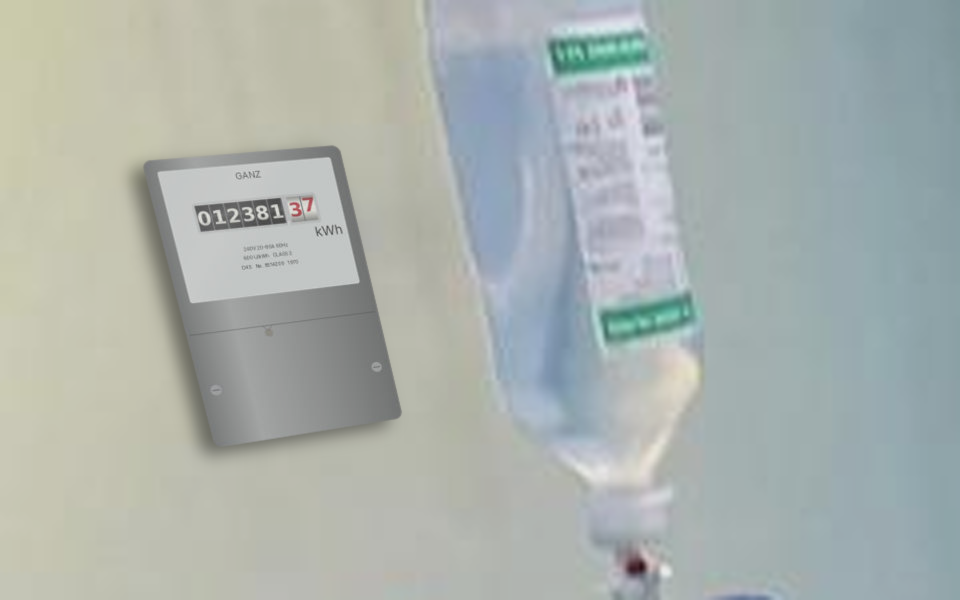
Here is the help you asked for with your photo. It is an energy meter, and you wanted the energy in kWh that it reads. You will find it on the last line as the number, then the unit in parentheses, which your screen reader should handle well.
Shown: 12381.37 (kWh)
